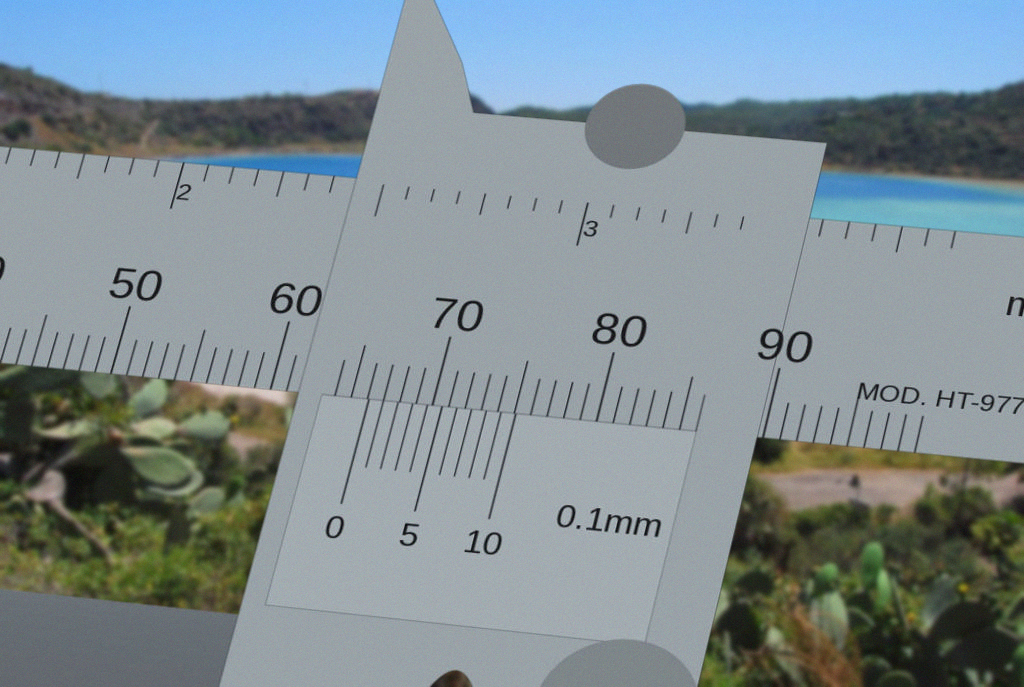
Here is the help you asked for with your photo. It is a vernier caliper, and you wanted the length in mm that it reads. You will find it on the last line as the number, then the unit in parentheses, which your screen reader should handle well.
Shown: 66.1 (mm)
